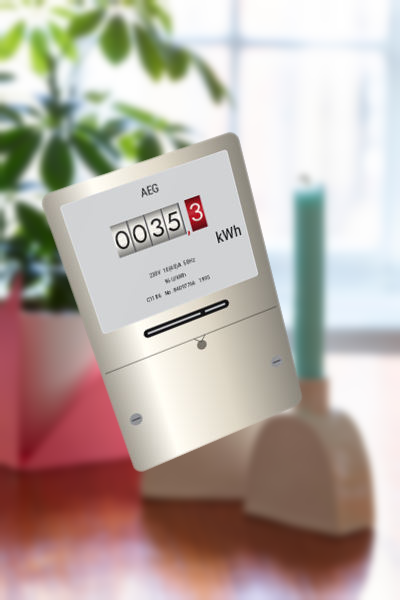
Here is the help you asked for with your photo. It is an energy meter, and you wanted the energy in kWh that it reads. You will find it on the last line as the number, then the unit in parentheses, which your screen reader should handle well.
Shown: 35.3 (kWh)
